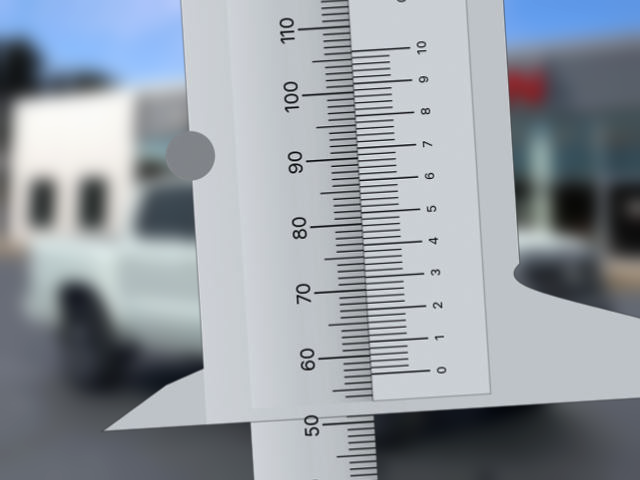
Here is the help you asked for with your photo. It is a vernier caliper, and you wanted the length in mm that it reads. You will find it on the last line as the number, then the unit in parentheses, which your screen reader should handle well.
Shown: 57.2 (mm)
